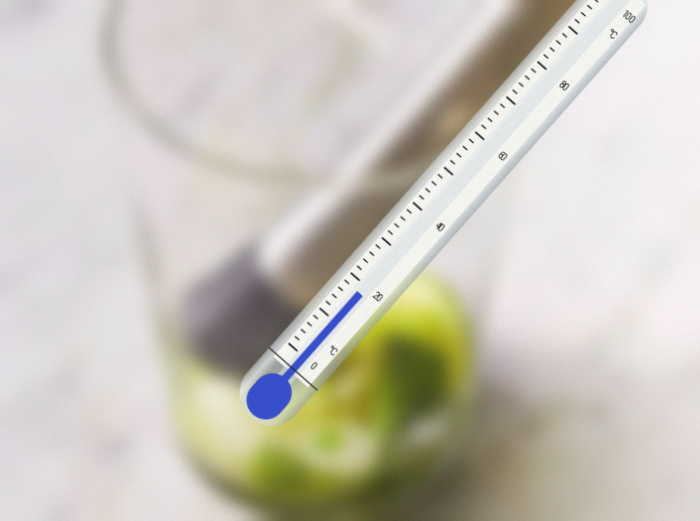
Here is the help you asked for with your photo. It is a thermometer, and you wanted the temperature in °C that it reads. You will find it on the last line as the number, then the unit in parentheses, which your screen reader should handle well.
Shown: 18 (°C)
